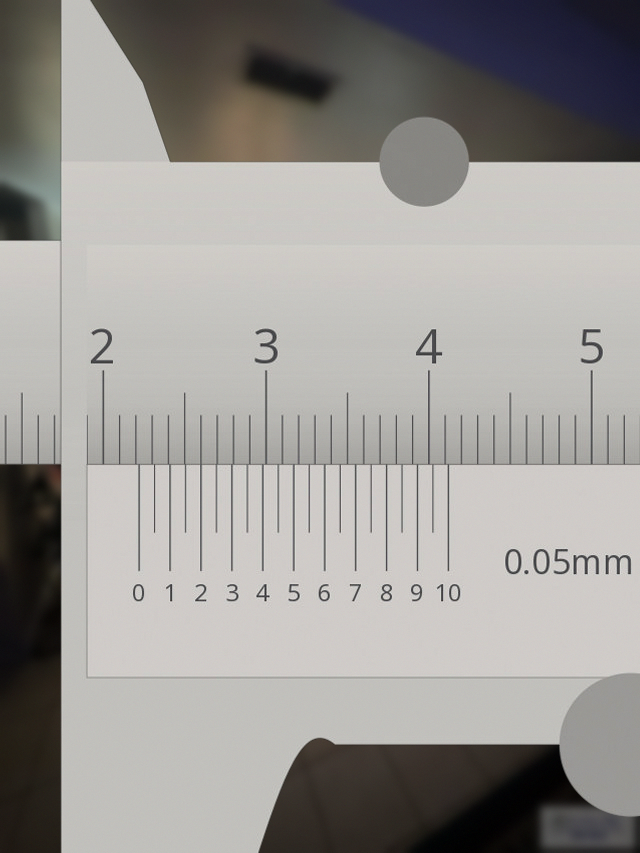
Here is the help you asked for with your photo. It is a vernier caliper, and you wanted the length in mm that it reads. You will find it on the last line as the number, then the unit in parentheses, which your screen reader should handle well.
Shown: 22.2 (mm)
